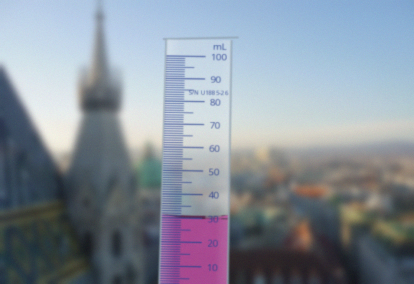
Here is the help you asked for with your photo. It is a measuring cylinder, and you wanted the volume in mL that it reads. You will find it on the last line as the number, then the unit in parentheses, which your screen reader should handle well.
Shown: 30 (mL)
